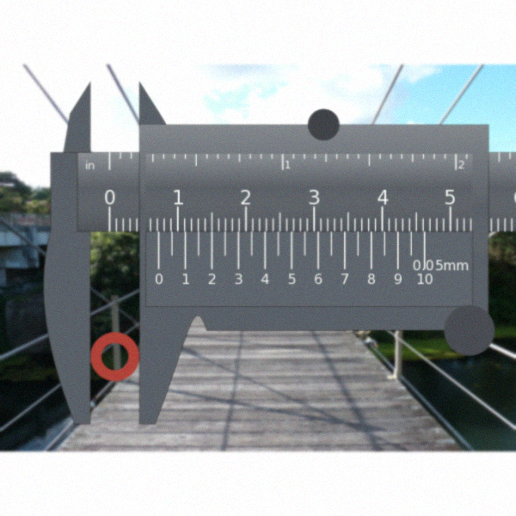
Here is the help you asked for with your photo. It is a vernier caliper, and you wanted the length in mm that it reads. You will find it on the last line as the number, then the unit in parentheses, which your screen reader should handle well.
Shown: 7.2 (mm)
